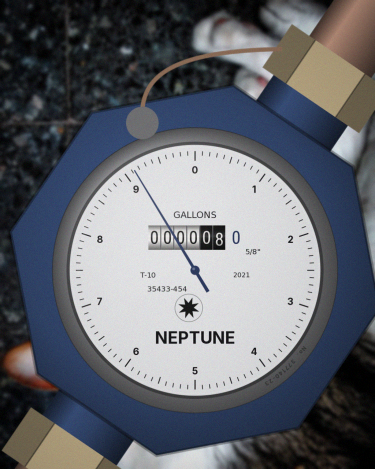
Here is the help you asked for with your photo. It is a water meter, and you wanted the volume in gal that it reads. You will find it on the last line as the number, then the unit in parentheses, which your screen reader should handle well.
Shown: 79.1 (gal)
